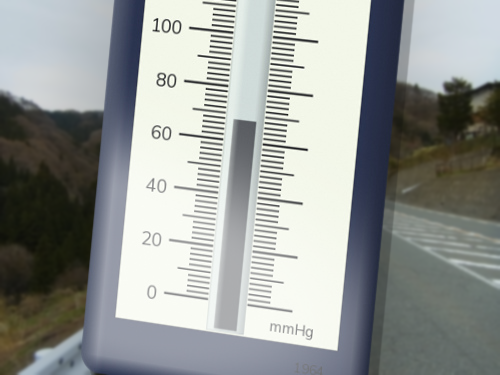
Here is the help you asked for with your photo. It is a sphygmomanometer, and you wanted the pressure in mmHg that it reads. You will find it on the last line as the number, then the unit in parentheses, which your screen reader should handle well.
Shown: 68 (mmHg)
